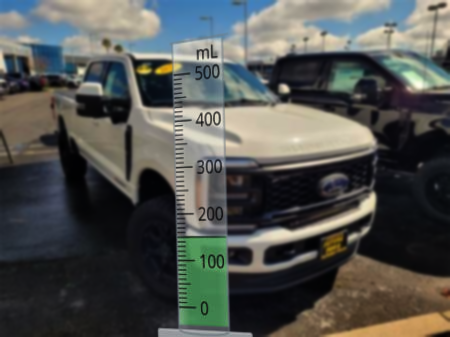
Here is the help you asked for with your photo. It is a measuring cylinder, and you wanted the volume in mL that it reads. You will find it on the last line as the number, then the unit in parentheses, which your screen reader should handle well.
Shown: 150 (mL)
